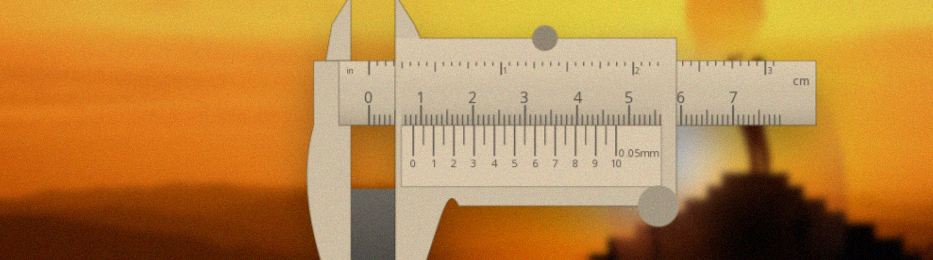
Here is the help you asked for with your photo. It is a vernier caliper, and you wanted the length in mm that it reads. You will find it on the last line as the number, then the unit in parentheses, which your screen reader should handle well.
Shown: 8.5 (mm)
